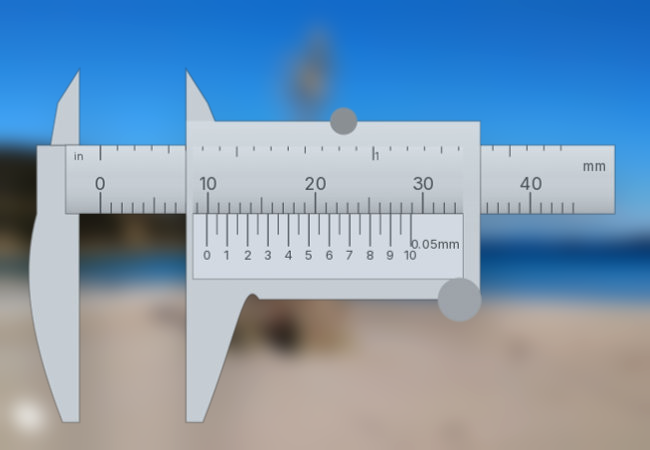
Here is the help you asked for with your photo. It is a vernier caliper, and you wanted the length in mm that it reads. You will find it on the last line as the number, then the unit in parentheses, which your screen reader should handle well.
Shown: 9.9 (mm)
